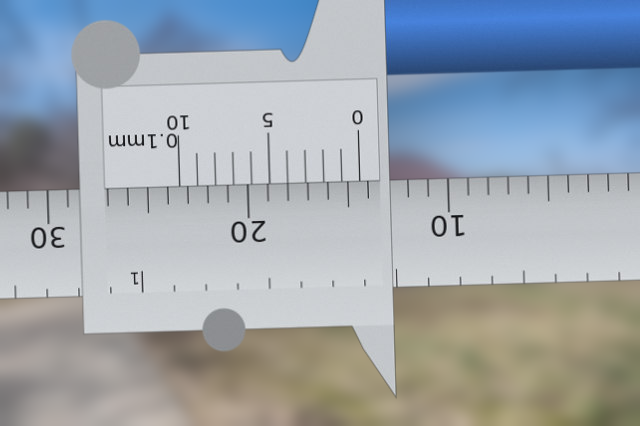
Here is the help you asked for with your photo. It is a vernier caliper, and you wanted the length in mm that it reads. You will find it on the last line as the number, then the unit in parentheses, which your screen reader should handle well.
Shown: 14.4 (mm)
